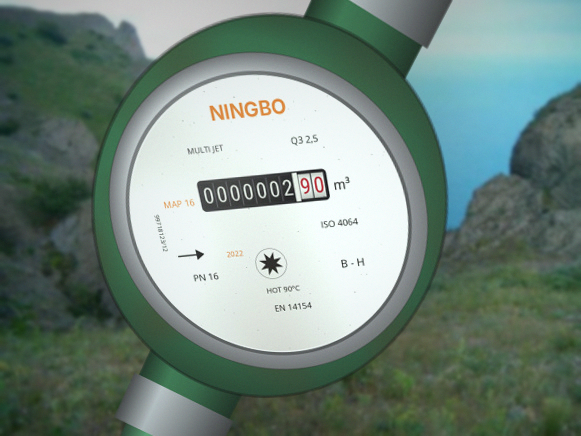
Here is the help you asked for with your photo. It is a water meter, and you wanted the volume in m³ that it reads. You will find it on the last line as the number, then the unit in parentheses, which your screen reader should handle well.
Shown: 2.90 (m³)
